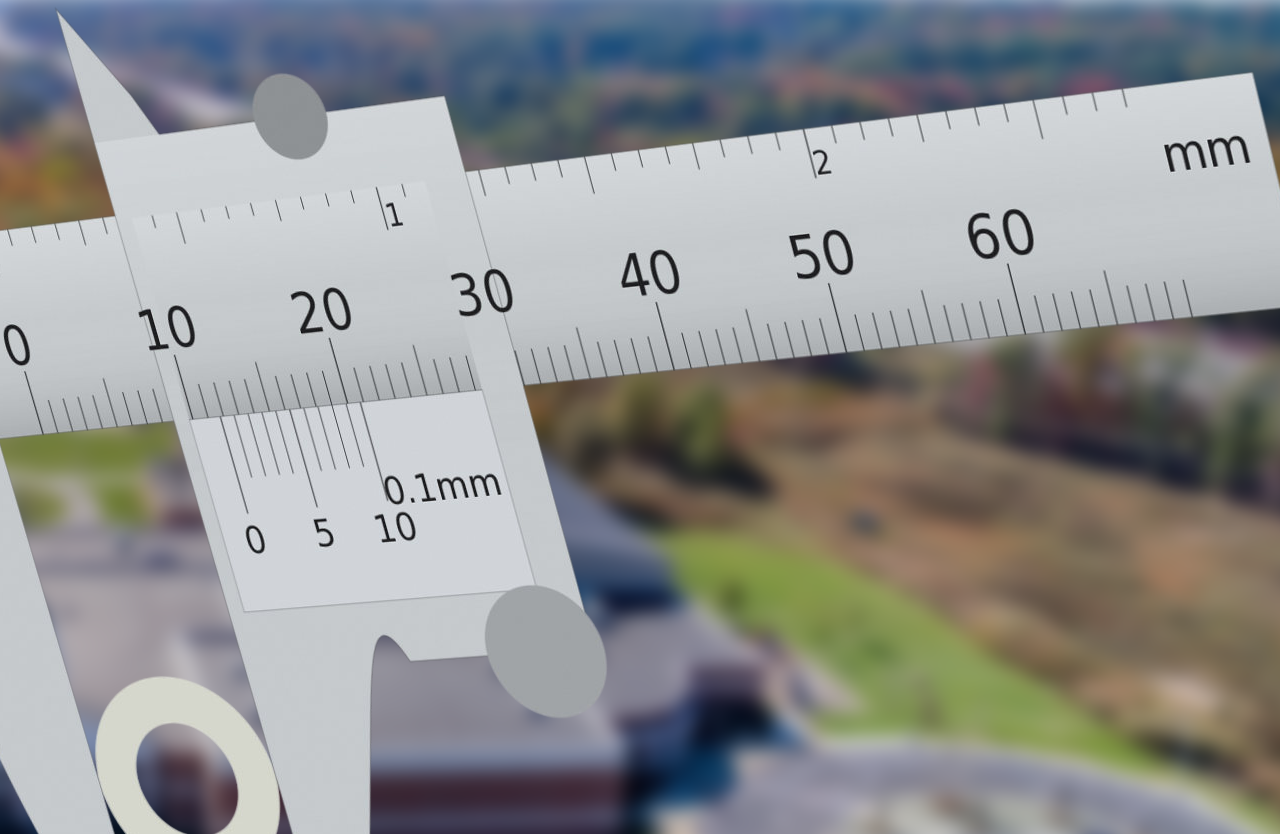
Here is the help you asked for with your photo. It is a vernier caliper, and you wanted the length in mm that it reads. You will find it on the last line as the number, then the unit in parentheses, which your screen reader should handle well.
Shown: 11.8 (mm)
